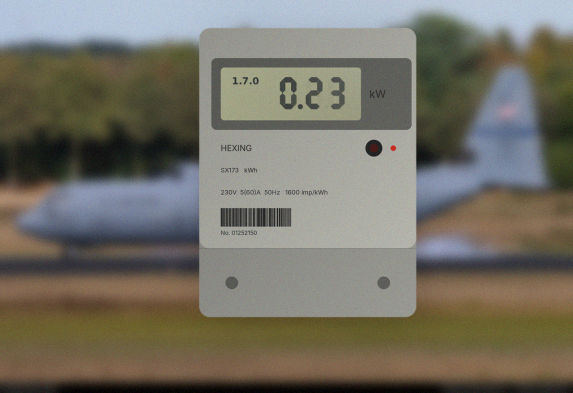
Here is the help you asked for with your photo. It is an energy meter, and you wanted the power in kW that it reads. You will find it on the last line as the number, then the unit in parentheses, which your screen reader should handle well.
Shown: 0.23 (kW)
